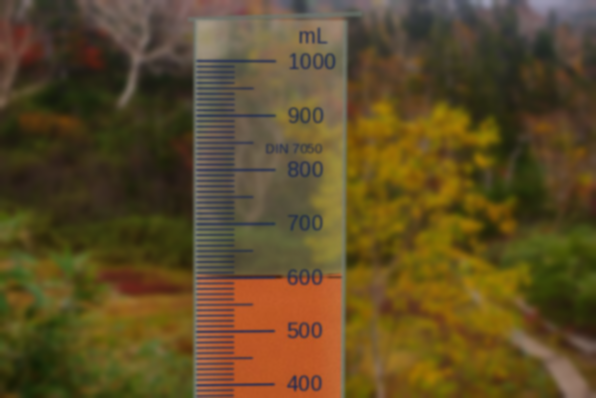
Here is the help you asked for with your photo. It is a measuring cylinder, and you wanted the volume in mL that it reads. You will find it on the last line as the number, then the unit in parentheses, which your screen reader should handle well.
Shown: 600 (mL)
